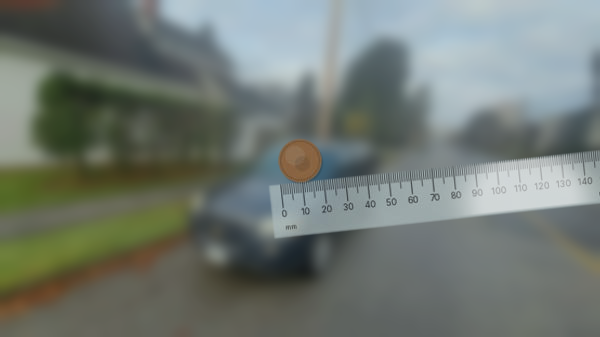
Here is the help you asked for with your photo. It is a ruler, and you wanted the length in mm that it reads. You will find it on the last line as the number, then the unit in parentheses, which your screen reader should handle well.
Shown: 20 (mm)
